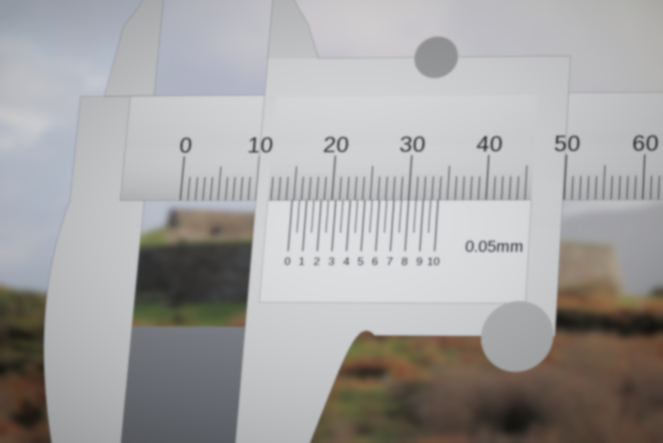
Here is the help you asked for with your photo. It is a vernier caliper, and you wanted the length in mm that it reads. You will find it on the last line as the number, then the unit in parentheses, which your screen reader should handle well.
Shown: 14.8 (mm)
